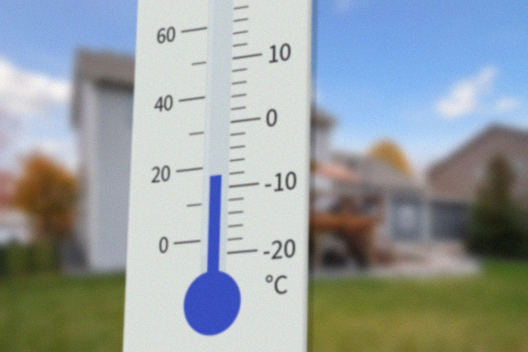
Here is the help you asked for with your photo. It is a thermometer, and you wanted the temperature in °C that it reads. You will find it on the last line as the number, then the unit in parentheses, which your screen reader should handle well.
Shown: -8 (°C)
